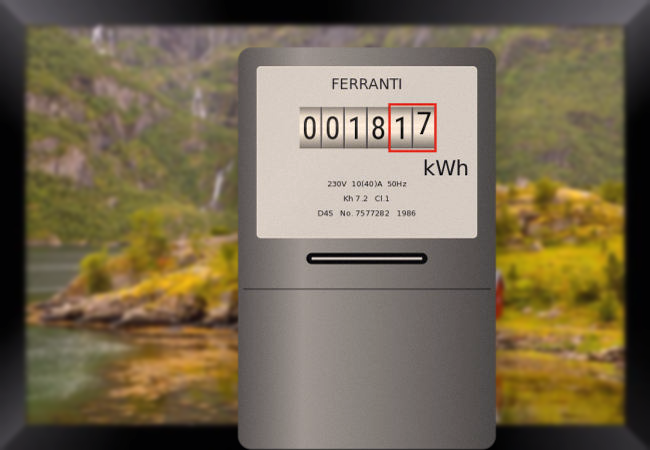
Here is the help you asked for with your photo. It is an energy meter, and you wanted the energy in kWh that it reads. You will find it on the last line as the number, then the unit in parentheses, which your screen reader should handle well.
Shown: 18.17 (kWh)
